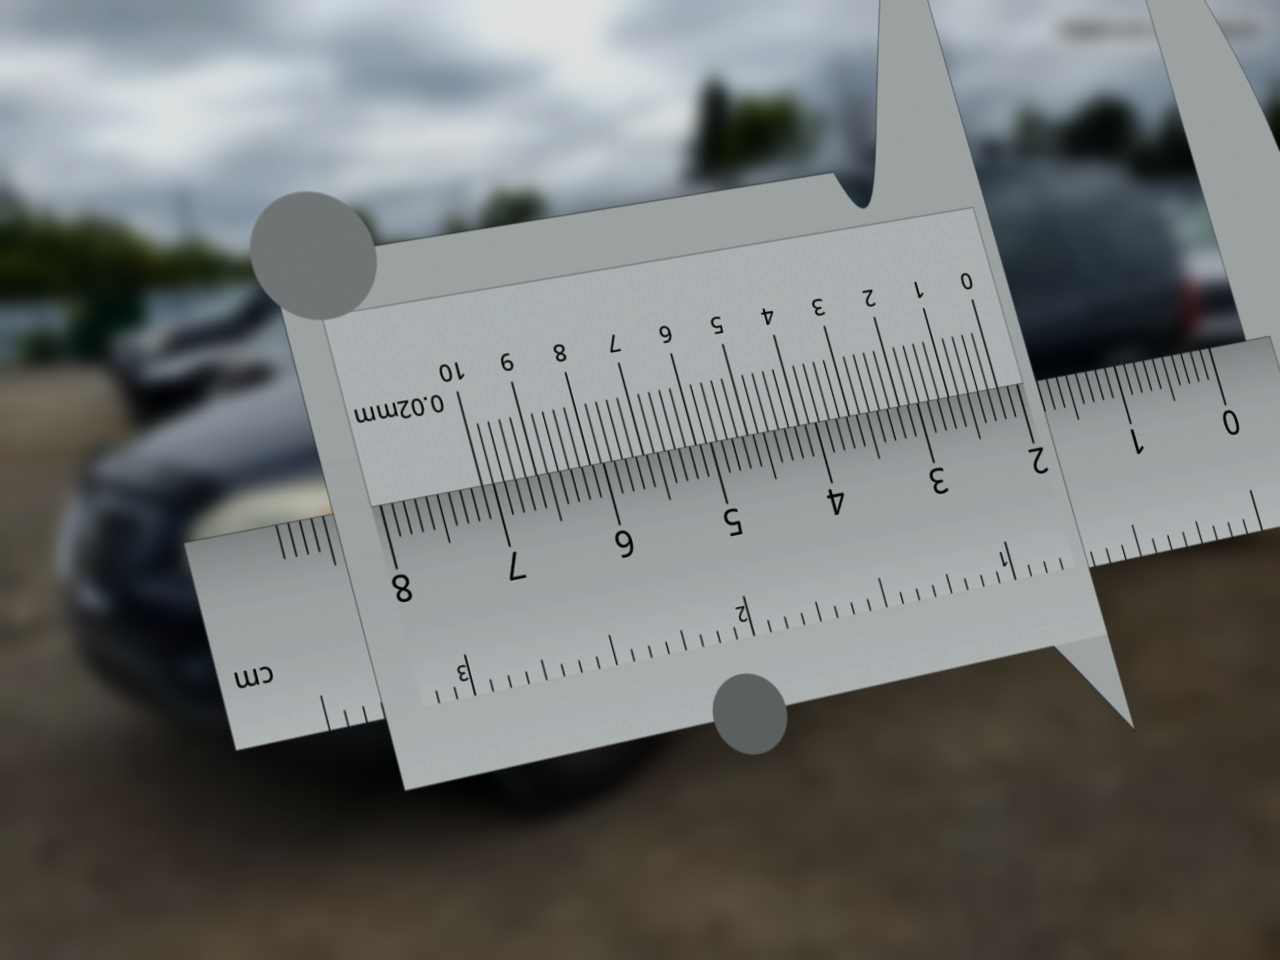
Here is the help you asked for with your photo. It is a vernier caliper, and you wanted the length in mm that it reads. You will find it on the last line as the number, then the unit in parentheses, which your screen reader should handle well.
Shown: 22.0 (mm)
